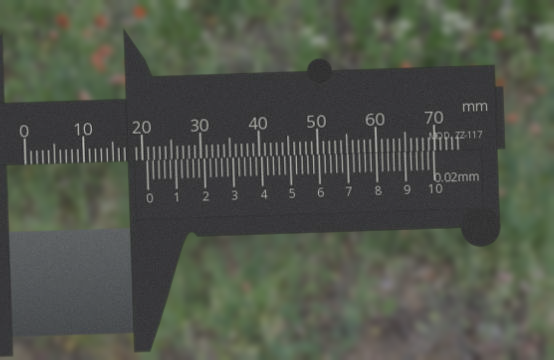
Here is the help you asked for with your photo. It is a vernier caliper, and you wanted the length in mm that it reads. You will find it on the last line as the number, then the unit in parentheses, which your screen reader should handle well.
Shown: 20.8 (mm)
